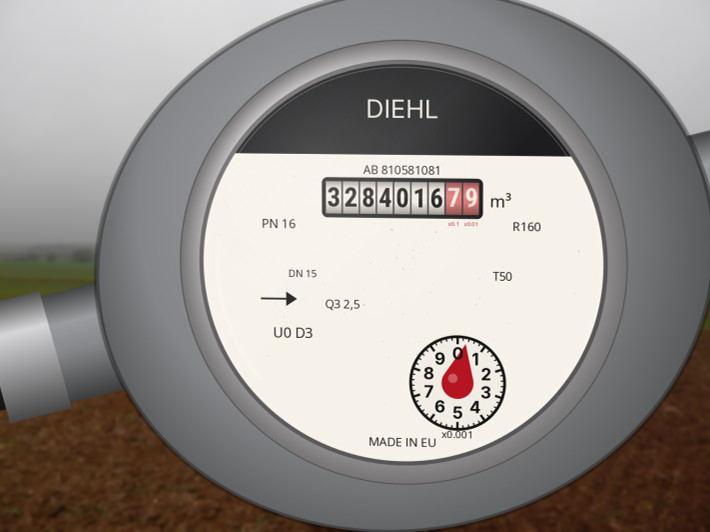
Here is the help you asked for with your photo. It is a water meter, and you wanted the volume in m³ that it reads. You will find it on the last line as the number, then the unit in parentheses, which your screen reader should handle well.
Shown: 3284016.790 (m³)
